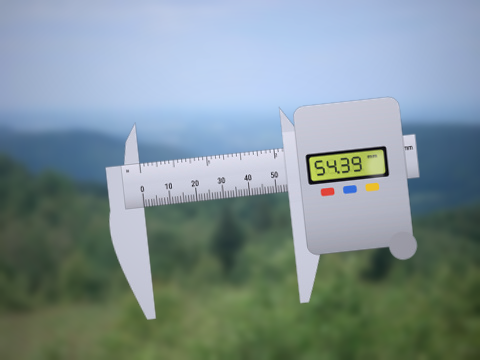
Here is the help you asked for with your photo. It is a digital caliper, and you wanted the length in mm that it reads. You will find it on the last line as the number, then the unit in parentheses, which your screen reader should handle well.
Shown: 54.39 (mm)
